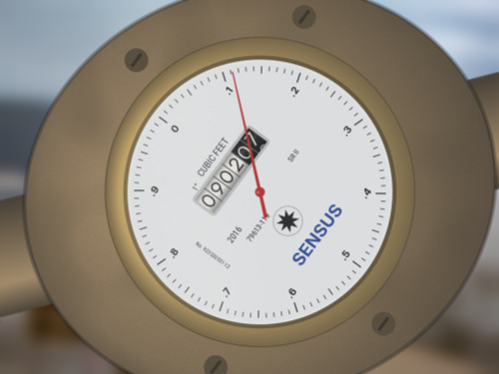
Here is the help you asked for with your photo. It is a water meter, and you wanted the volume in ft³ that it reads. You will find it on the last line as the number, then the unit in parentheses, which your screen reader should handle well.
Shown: 90207.11 (ft³)
